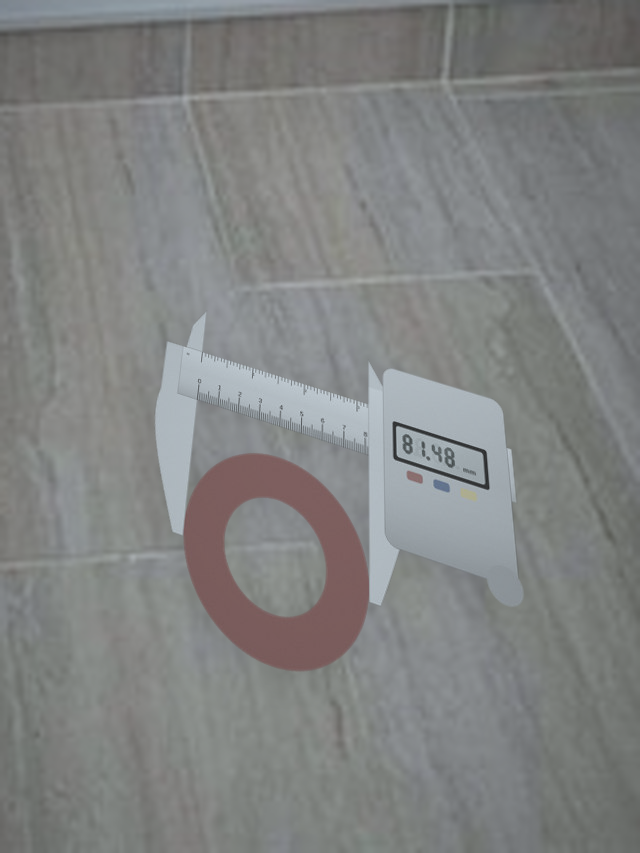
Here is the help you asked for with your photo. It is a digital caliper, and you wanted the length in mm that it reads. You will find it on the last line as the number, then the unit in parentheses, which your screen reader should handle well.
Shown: 81.48 (mm)
